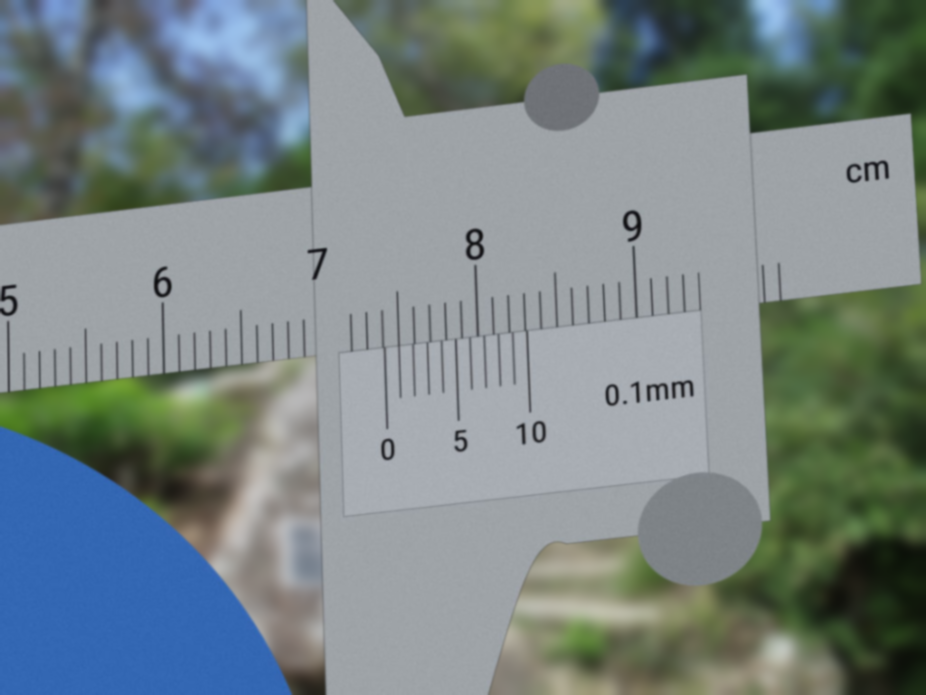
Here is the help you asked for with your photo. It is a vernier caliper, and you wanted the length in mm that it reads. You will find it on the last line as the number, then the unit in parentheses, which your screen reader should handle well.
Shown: 74.1 (mm)
